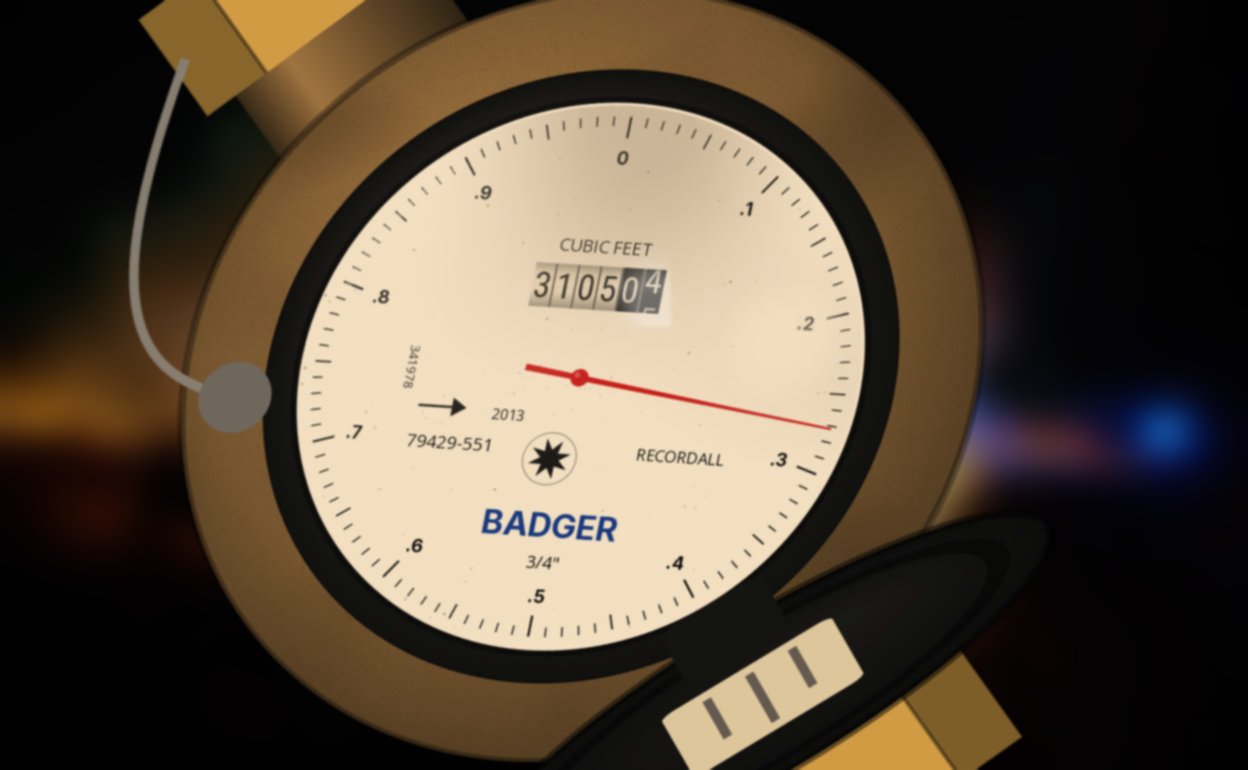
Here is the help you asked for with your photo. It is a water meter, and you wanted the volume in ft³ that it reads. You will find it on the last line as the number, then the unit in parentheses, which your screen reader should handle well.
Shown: 310504.27 (ft³)
